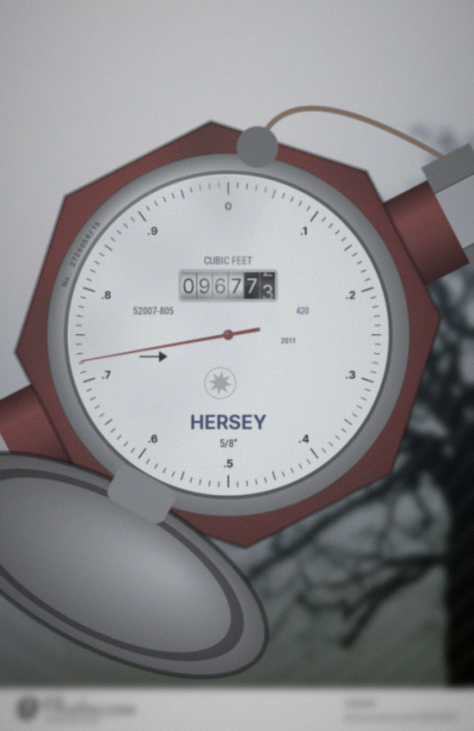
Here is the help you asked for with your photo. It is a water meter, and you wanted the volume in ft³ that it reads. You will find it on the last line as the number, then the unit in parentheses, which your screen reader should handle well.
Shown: 96772.72 (ft³)
